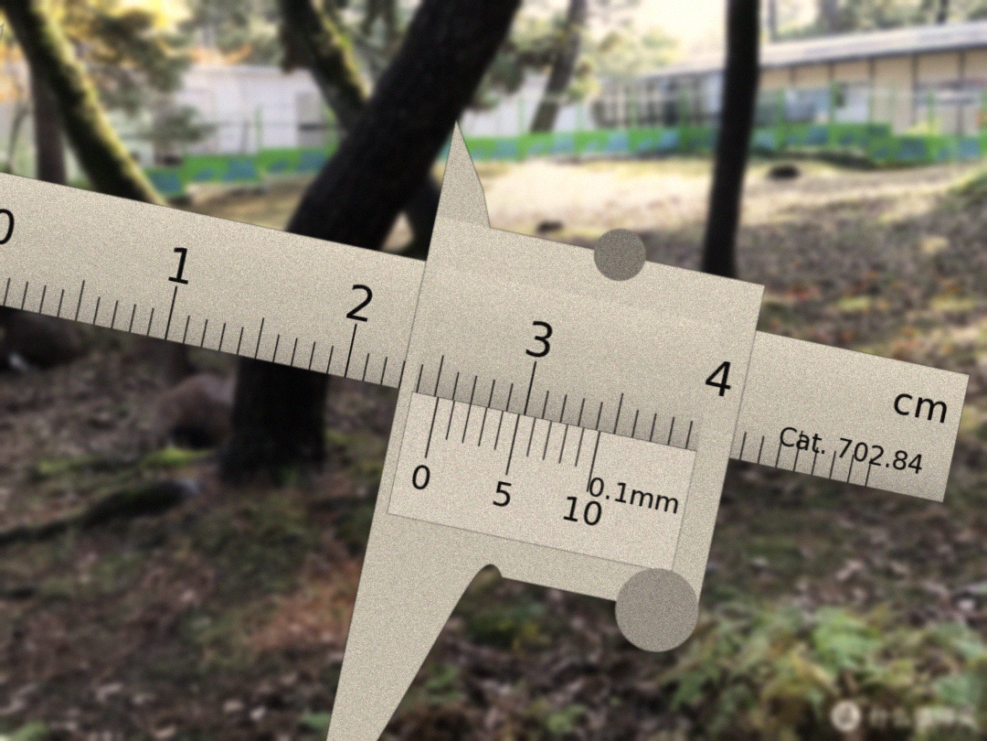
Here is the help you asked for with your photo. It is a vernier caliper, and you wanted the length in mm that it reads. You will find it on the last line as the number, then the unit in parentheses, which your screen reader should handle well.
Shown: 25.2 (mm)
